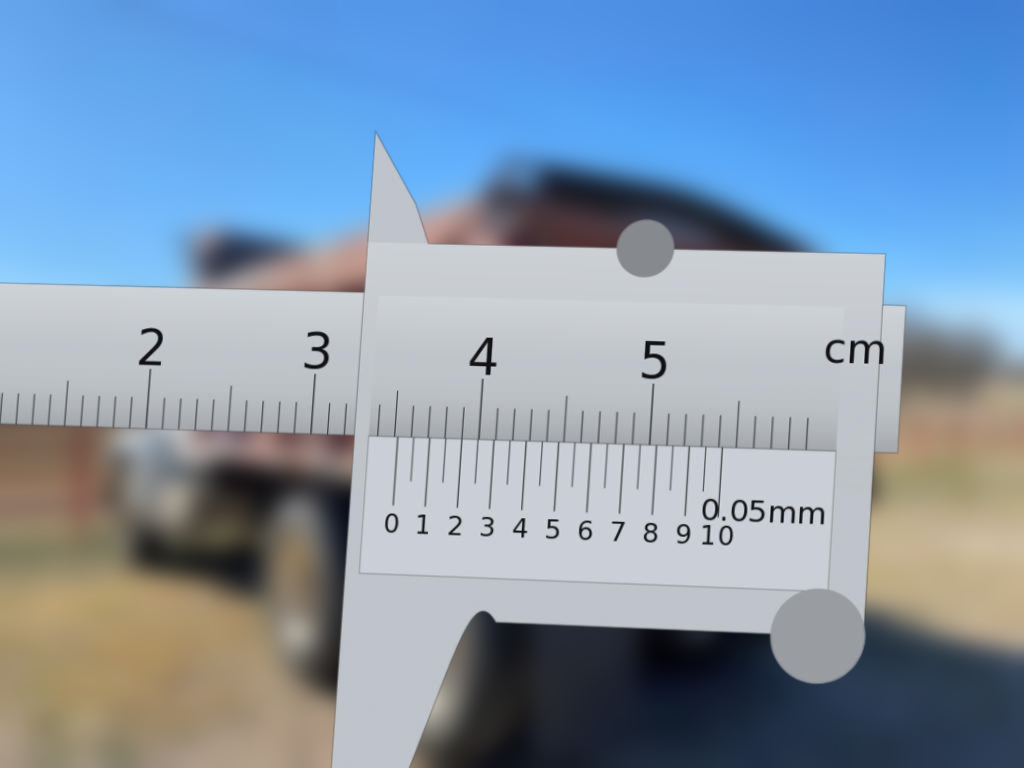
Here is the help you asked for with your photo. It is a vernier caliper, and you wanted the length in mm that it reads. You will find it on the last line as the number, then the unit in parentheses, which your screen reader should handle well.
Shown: 35.2 (mm)
